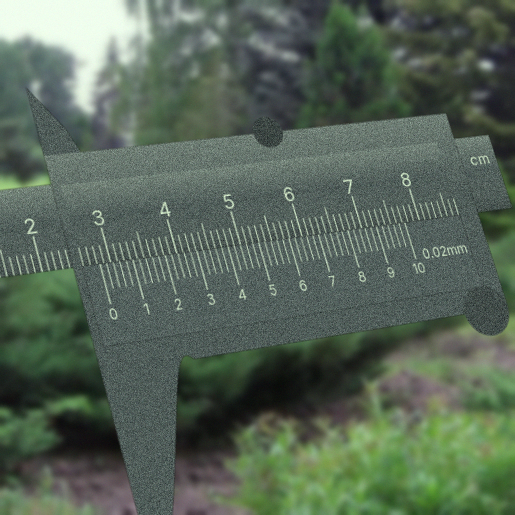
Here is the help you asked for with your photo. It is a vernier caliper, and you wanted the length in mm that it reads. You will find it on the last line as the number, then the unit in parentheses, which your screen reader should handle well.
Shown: 28.4 (mm)
